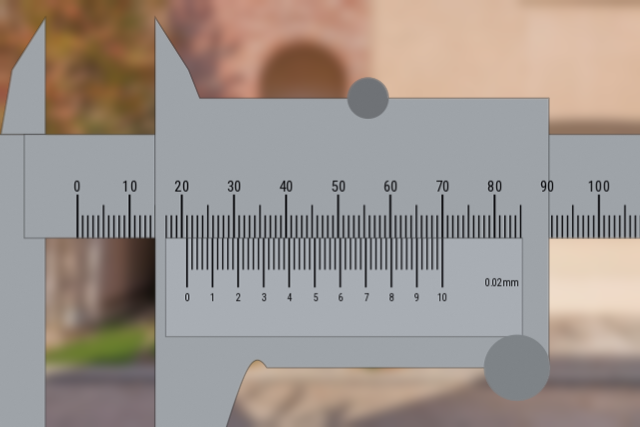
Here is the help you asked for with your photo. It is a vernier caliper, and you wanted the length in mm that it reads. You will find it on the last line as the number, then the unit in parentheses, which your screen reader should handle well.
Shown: 21.0 (mm)
